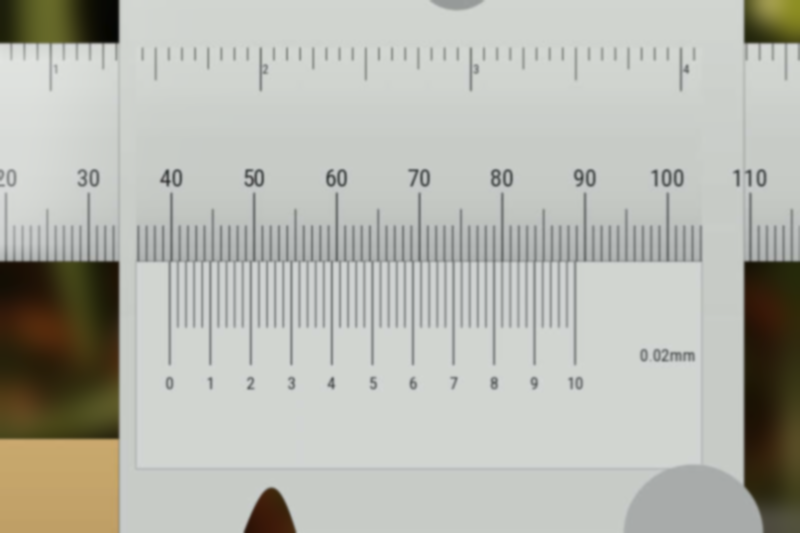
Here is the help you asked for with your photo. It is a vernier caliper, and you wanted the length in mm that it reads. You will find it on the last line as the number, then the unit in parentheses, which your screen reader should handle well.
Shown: 39.8 (mm)
